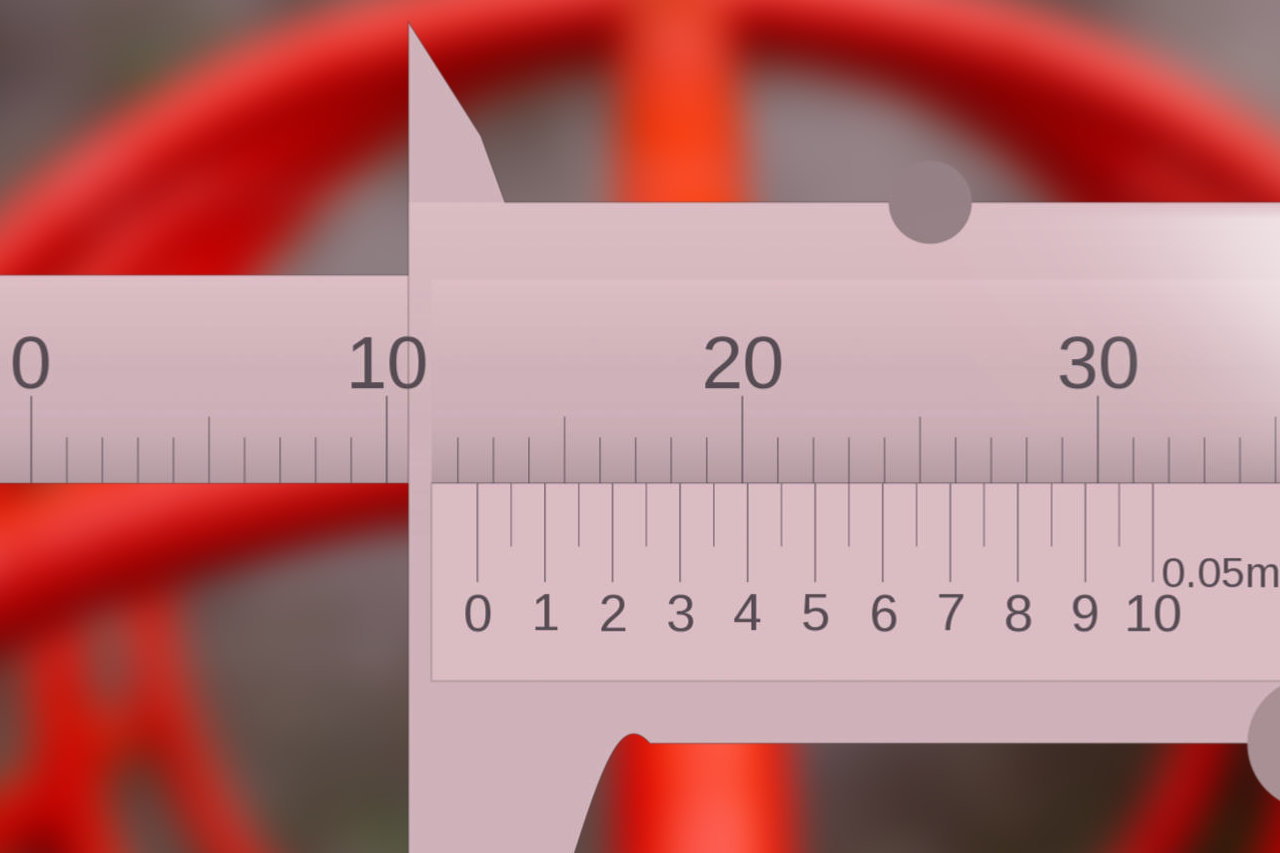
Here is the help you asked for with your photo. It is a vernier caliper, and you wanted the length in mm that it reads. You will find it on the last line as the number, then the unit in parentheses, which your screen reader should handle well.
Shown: 12.55 (mm)
